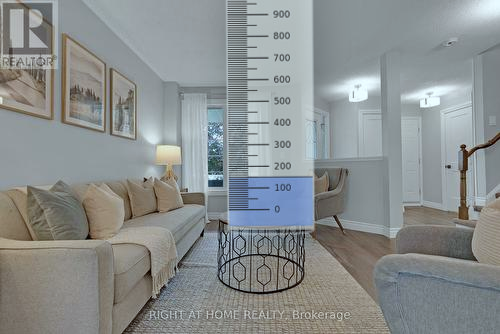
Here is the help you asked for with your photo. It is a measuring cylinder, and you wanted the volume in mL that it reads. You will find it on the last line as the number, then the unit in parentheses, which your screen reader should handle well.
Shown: 150 (mL)
